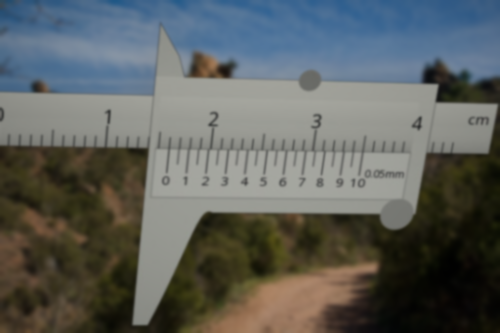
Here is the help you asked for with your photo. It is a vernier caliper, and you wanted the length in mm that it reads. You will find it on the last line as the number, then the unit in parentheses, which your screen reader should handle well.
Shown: 16.0 (mm)
